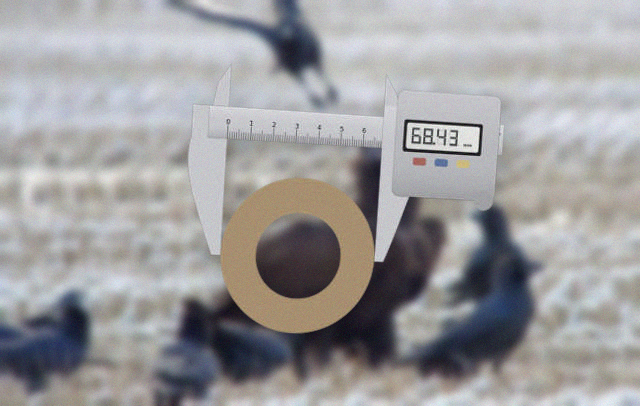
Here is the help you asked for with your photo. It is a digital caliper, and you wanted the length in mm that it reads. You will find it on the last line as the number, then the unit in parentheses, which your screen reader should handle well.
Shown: 68.43 (mm)
